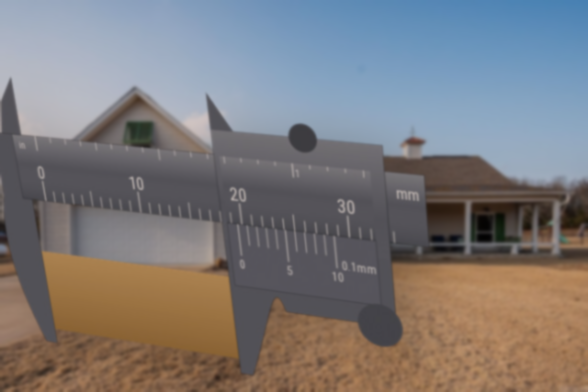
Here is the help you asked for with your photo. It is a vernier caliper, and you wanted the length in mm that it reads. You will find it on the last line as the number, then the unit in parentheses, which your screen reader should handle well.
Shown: 19.6 (mm)
